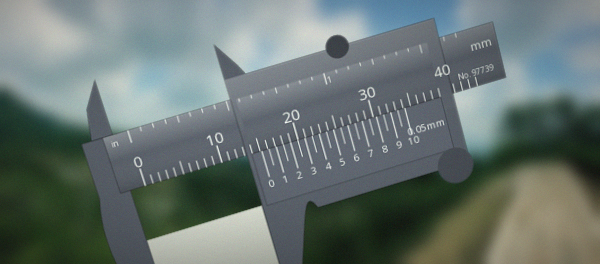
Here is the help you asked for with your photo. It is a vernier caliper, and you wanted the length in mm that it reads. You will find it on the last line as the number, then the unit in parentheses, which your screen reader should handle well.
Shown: 15.2 (mm)
